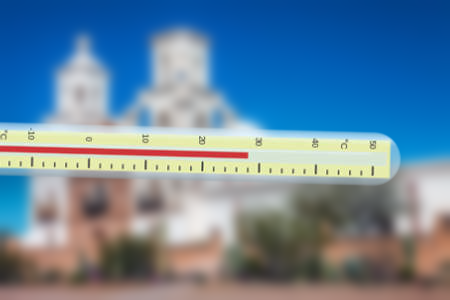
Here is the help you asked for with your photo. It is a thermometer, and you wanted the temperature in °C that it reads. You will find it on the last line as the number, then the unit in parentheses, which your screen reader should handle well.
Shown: 28 (°C)
